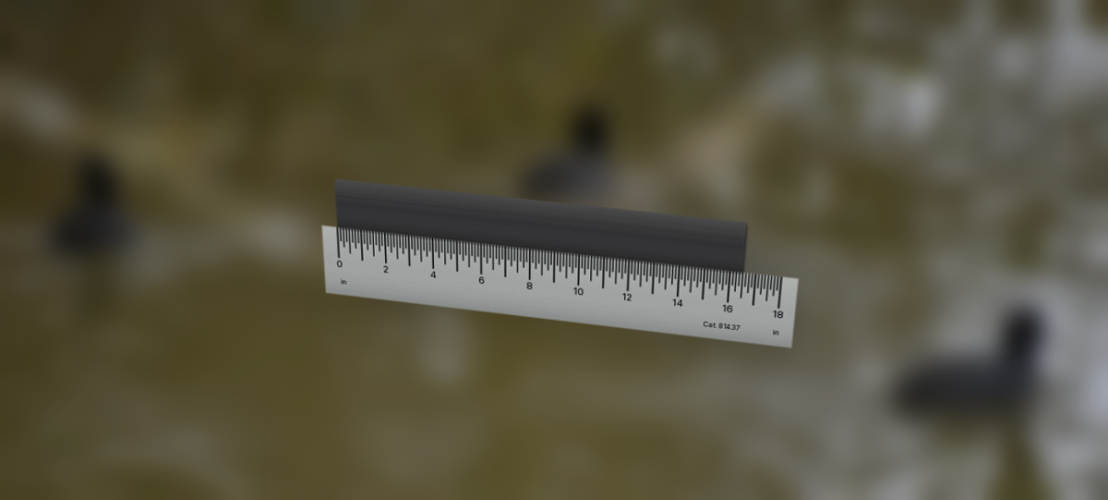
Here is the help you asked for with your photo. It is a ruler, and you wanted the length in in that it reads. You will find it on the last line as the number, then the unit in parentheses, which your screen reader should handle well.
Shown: 16.5 (in)
